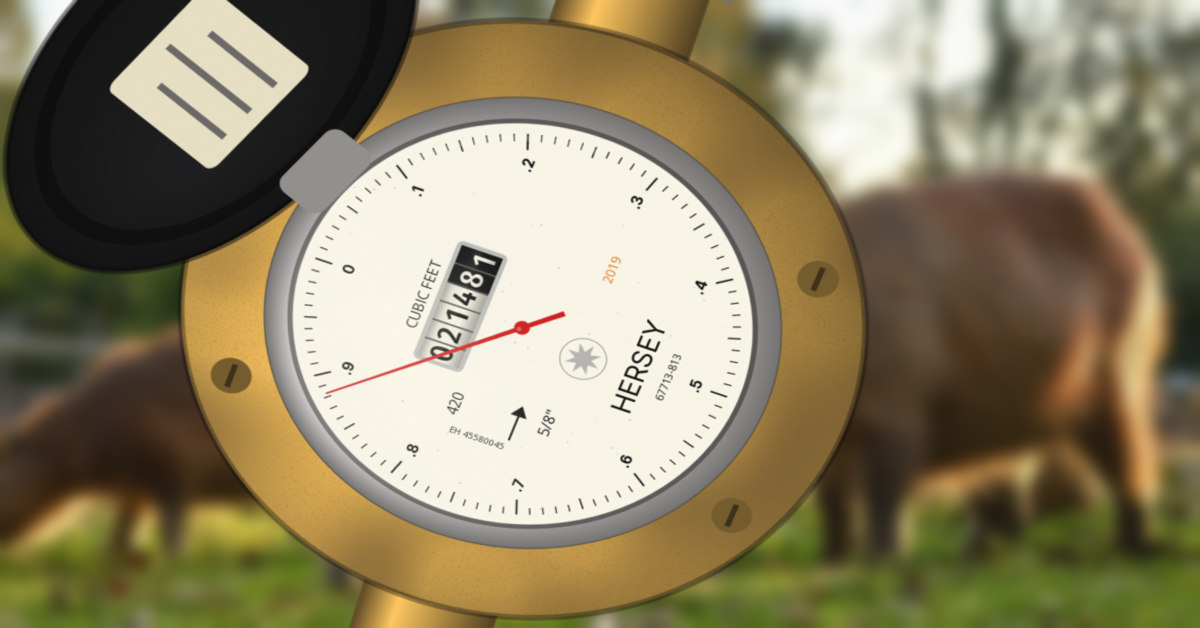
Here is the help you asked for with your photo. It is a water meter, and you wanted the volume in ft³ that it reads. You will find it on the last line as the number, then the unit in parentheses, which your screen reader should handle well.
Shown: 21480.88 (ft³)
